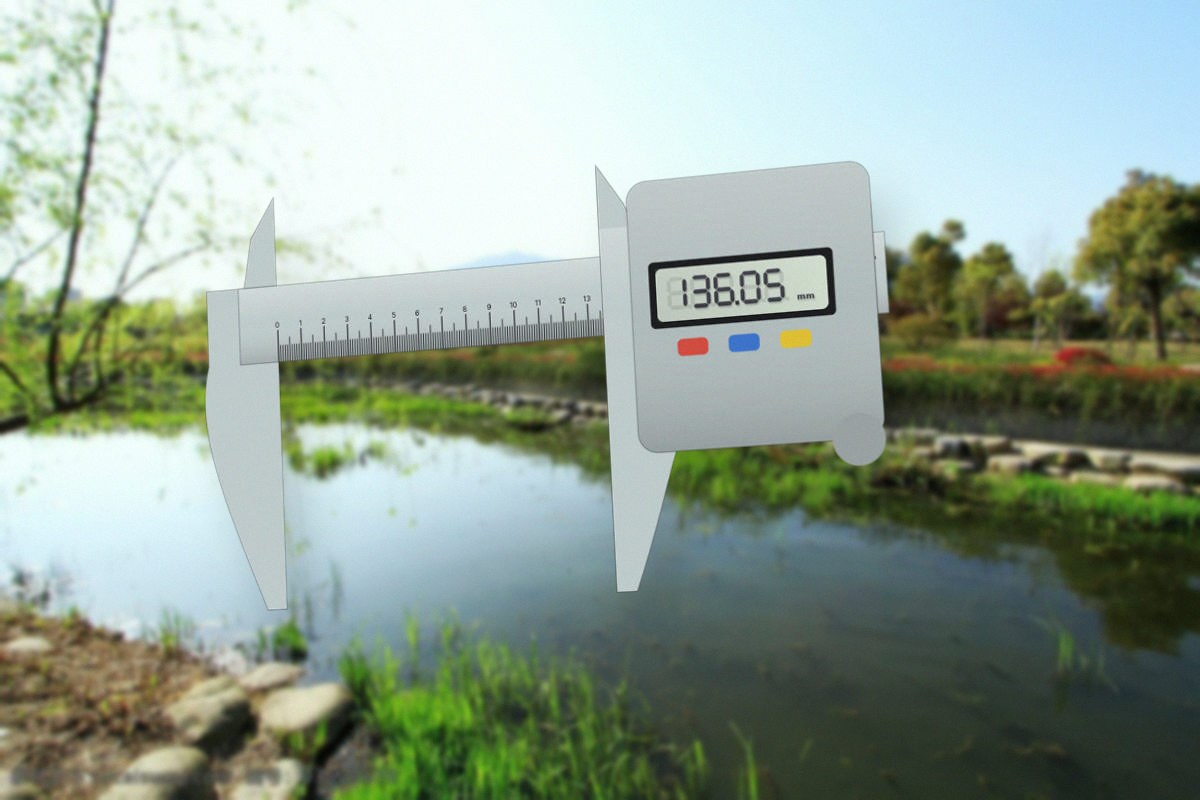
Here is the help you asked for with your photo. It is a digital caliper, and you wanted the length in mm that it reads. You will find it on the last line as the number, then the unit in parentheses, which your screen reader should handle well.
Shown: 136.05 (mm)
